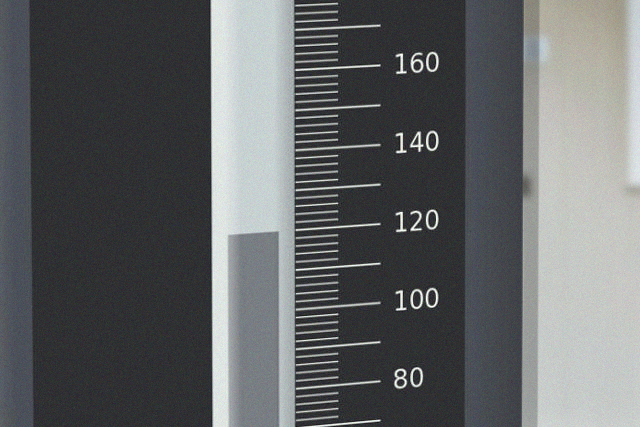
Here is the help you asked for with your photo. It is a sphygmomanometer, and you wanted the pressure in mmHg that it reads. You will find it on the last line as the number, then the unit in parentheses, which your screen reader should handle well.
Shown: 120 (mmHg)
